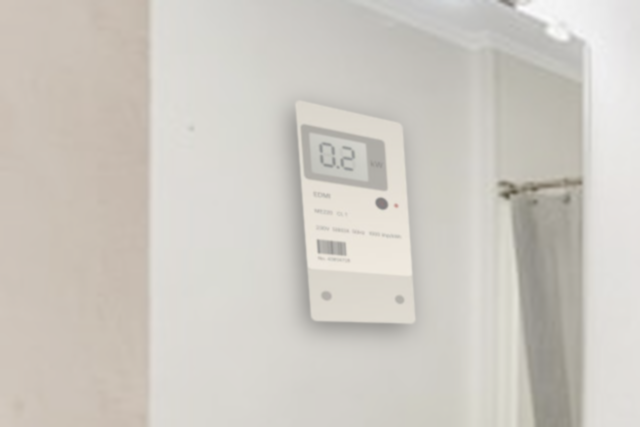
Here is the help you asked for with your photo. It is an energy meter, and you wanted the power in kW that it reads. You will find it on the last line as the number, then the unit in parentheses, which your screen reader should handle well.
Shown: 0.2 (kW)
